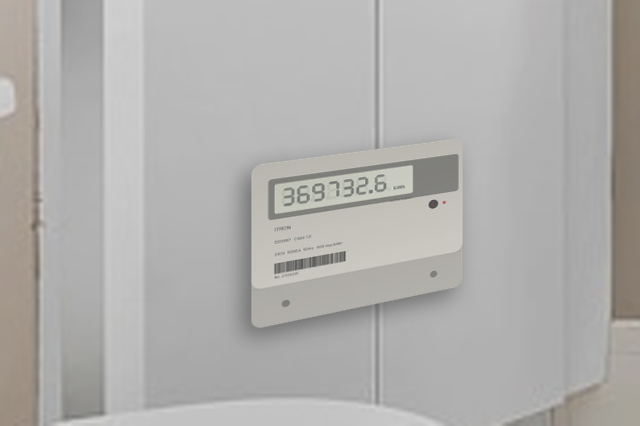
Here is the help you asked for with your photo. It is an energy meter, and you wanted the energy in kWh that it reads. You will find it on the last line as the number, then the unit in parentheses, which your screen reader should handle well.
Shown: 369732.6 (kWh)
